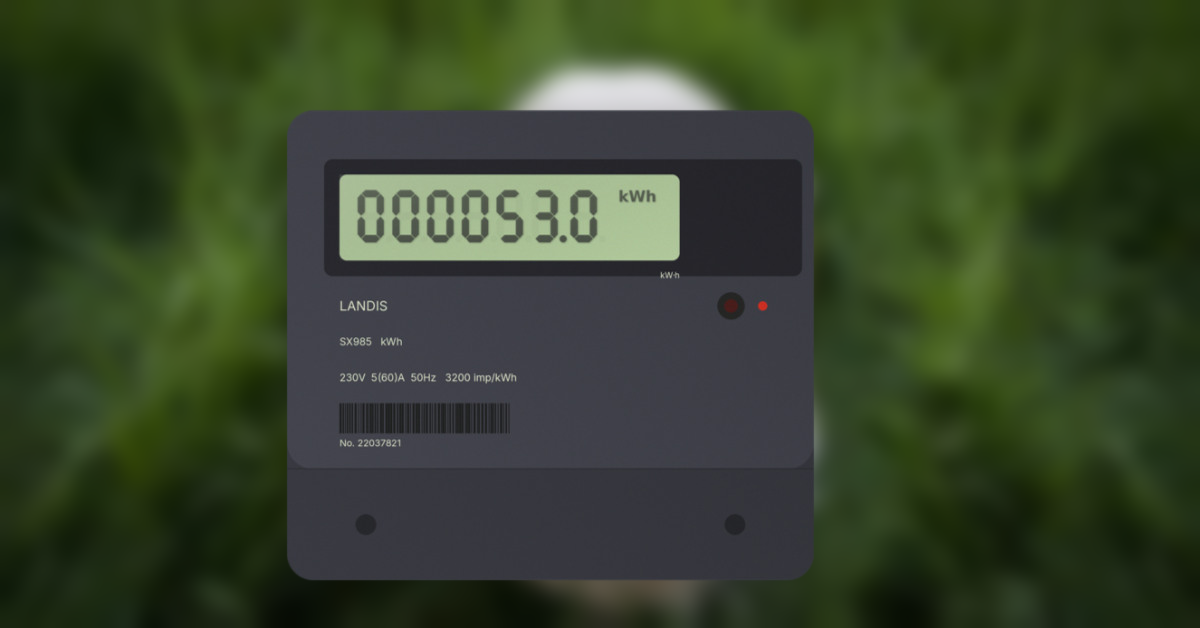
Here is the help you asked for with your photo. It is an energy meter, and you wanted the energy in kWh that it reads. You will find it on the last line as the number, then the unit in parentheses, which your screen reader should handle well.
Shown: 53.0 (kWh)
